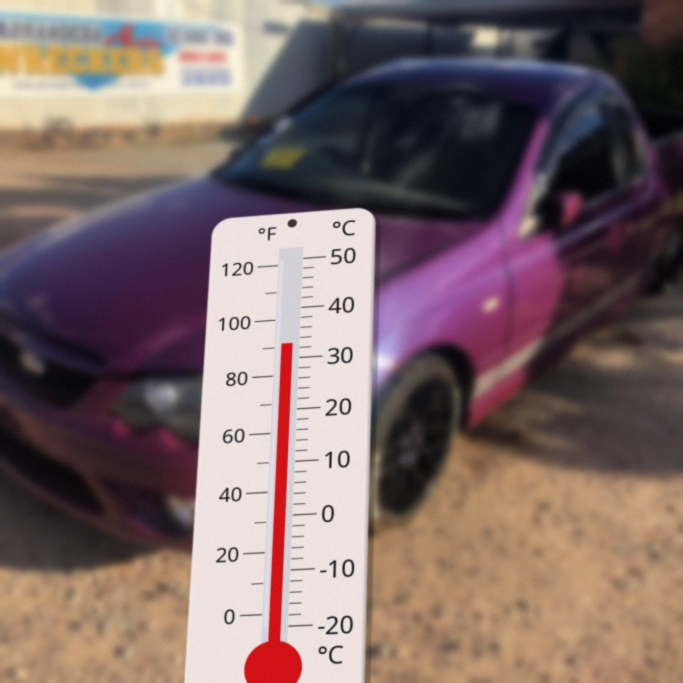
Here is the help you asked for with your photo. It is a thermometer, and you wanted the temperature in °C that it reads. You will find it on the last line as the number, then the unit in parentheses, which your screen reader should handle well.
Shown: 33 (°C)
